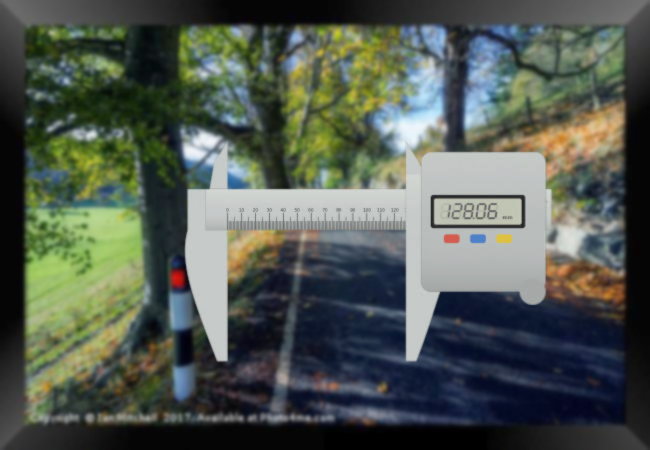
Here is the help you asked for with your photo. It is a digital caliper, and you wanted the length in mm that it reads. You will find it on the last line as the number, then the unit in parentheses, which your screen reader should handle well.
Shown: 128.06 (mm)
